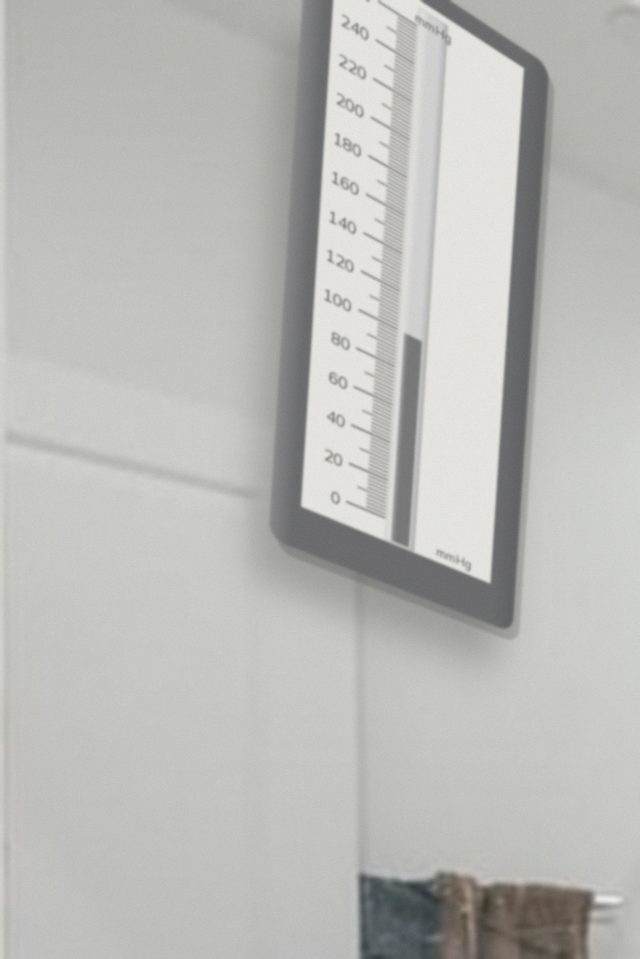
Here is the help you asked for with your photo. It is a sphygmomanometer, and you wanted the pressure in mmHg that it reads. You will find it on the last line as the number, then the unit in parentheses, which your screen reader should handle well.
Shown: 100 (mmHg)
